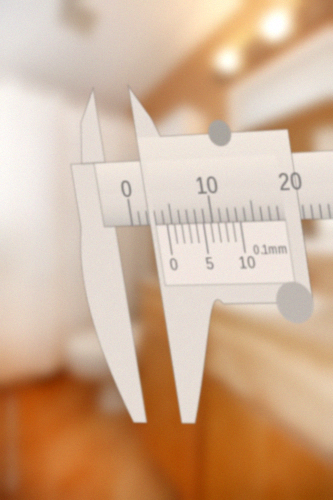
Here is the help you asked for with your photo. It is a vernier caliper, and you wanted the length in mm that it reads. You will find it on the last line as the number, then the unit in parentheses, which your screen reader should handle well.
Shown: 4.4 (mm)
